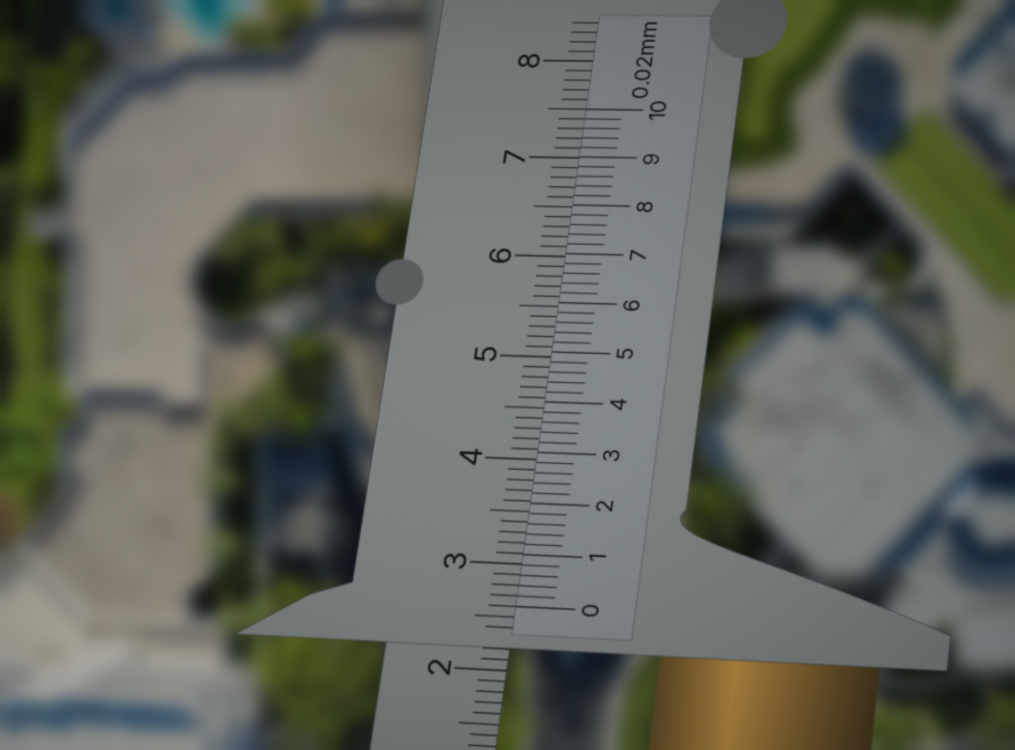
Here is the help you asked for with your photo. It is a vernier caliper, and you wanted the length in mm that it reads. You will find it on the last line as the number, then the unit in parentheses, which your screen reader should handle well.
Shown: 26.0 (mm)
